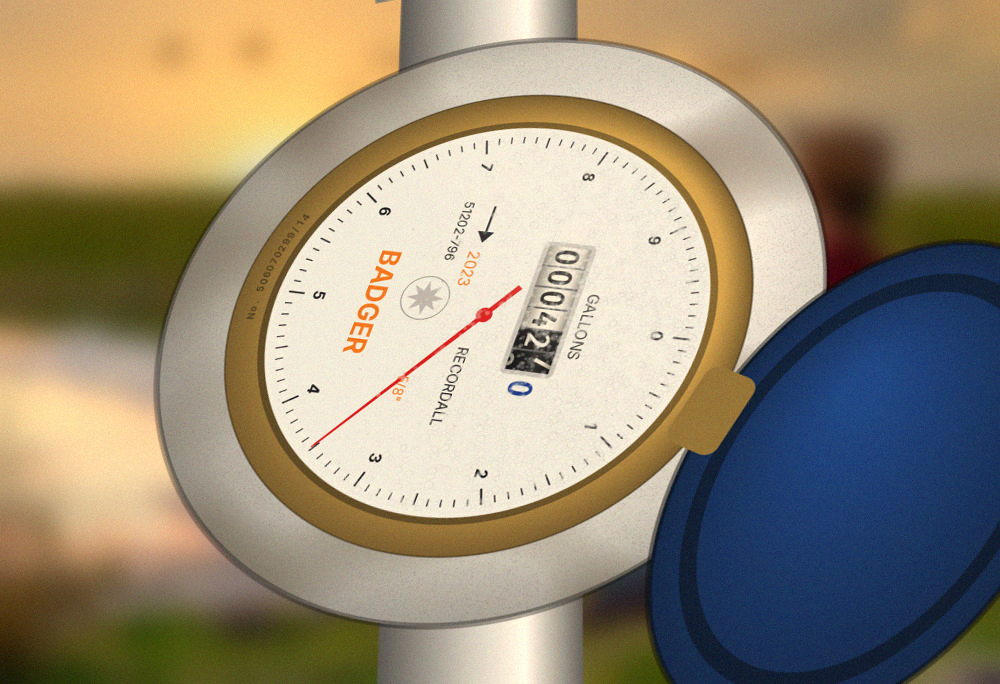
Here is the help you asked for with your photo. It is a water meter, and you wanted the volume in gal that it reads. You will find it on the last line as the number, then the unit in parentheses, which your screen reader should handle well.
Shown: 4273.5 (gal)
